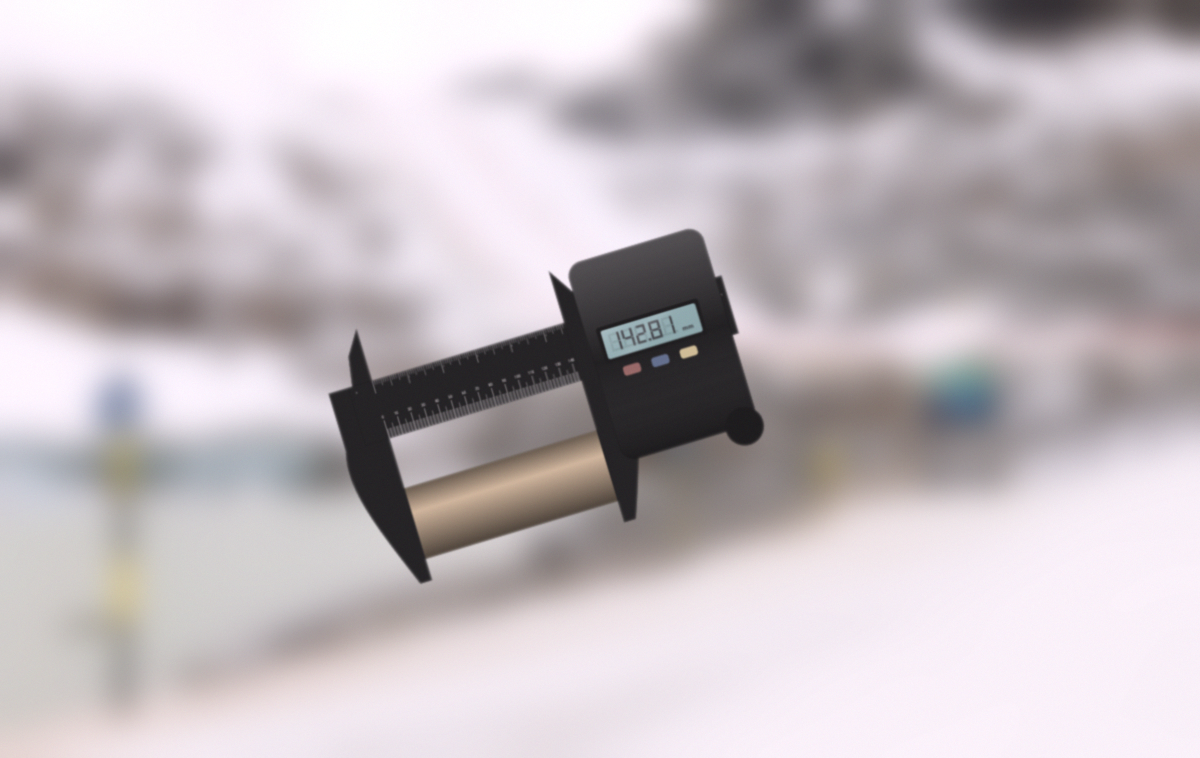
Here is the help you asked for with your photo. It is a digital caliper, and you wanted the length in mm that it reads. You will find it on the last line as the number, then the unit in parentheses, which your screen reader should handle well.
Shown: 142.81 (mm)
